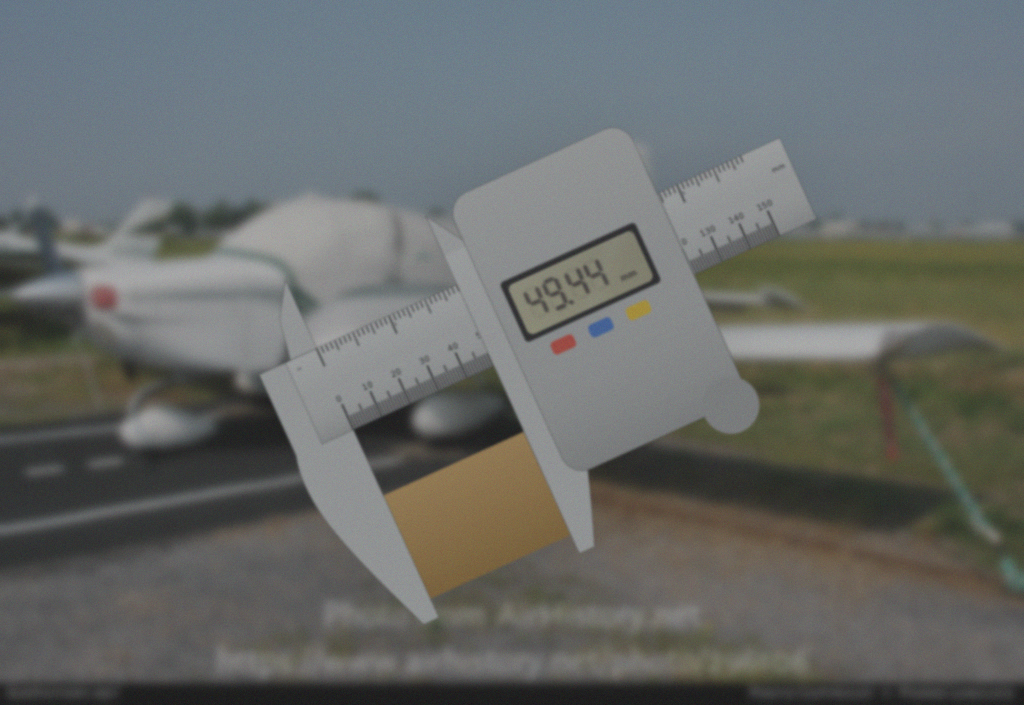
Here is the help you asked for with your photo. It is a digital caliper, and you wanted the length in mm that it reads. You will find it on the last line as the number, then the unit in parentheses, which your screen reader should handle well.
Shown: 49.44 (mm)
